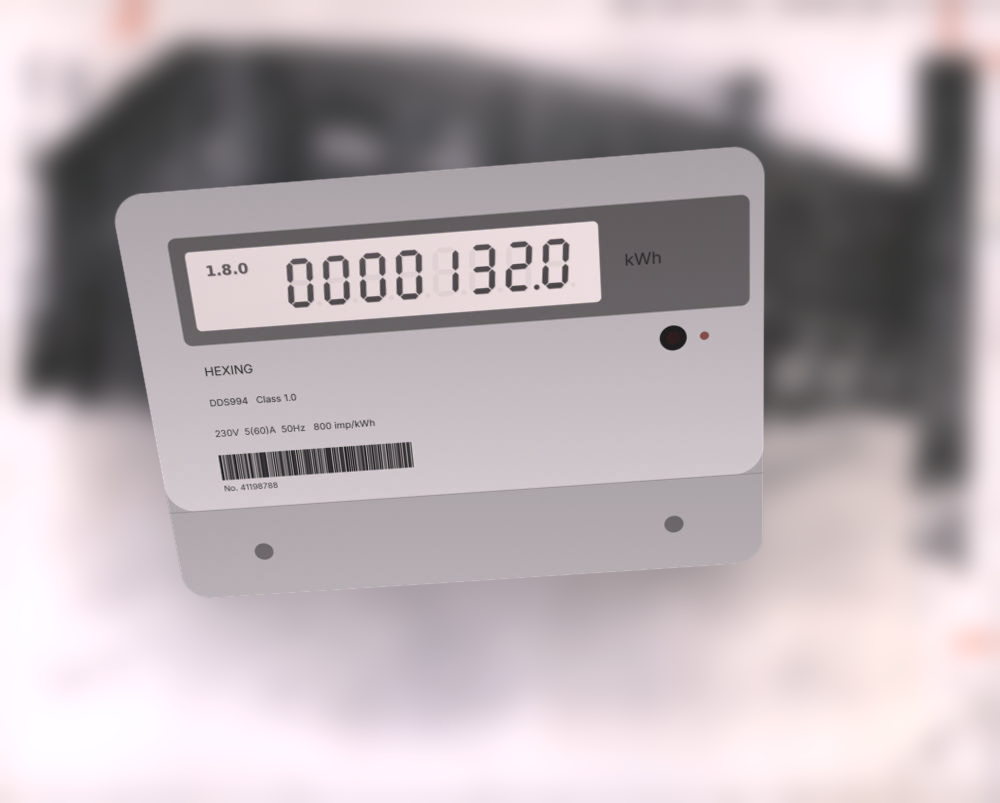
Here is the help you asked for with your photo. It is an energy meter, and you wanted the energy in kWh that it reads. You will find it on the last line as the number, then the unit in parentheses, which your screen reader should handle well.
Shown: 132.0 (kWh)
